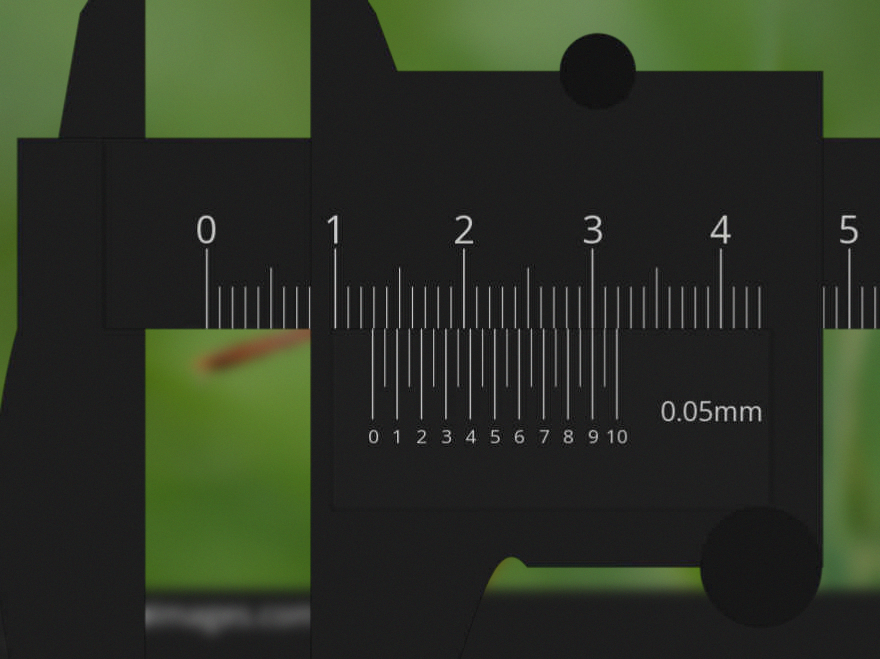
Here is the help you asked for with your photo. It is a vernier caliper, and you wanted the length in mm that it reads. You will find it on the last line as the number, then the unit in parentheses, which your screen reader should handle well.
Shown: 12.9 (mm)
